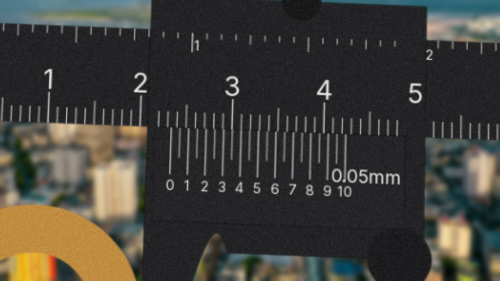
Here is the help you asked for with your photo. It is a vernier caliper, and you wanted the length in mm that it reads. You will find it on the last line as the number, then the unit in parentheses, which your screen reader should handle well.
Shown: 23.4 (mm)
